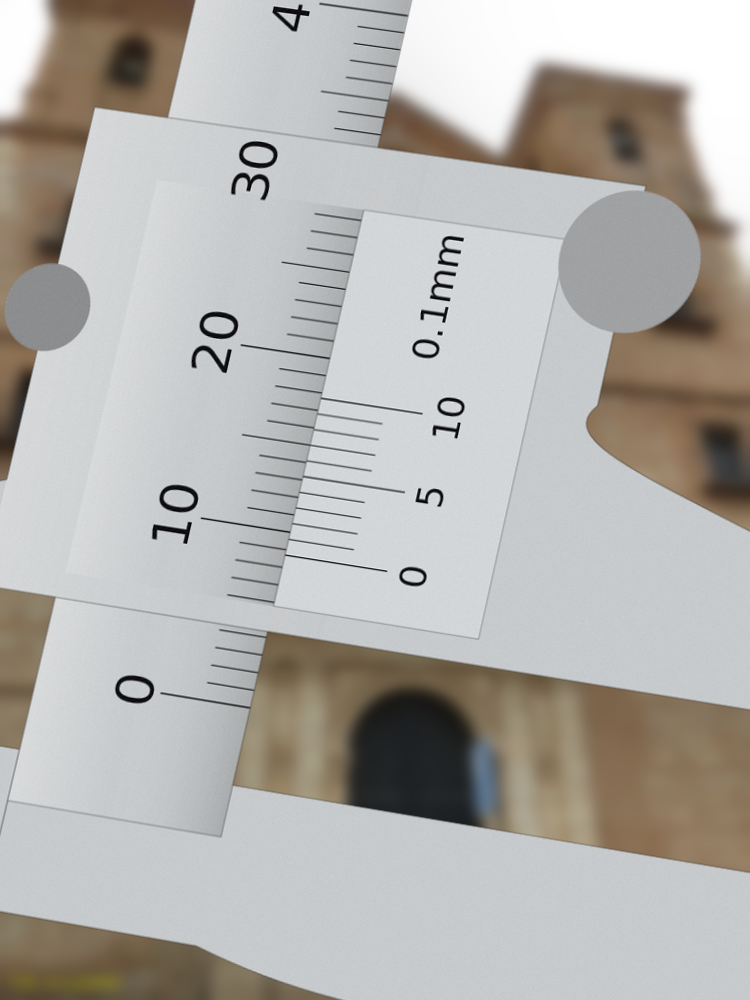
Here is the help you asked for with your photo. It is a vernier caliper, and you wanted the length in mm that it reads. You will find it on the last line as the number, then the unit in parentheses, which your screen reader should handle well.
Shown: 8.7 (mm)
